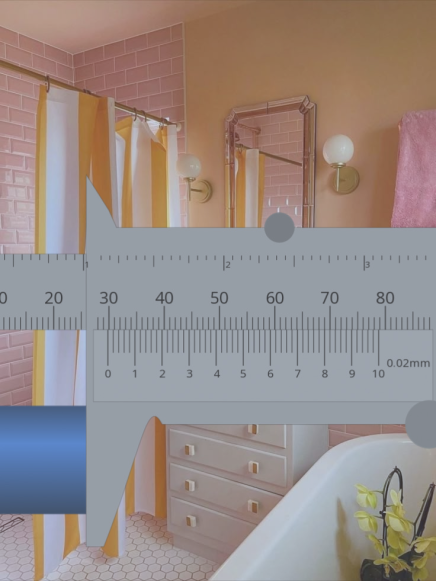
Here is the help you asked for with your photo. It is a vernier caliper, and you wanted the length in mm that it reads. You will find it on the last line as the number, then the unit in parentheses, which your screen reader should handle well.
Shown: 29.8 (mm)
